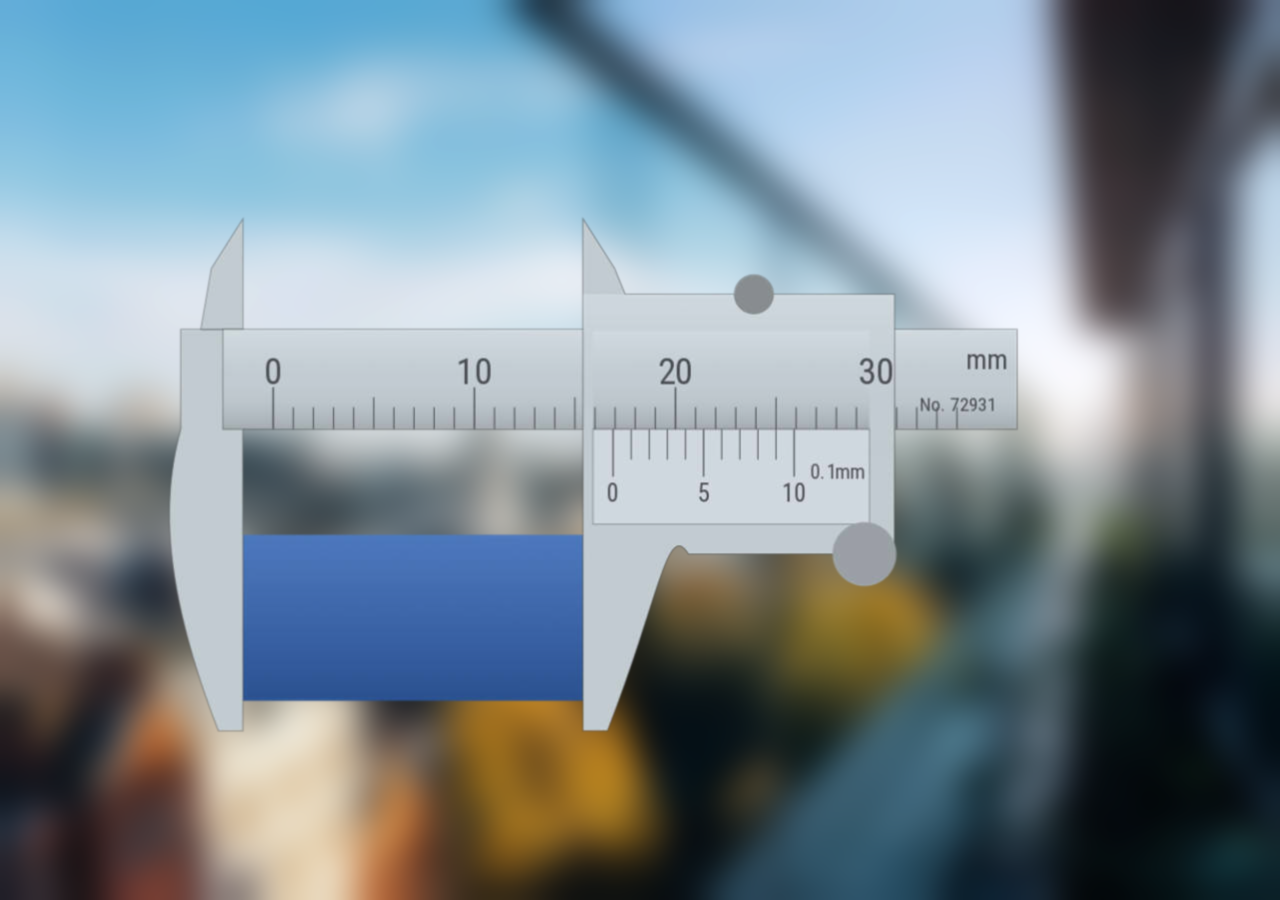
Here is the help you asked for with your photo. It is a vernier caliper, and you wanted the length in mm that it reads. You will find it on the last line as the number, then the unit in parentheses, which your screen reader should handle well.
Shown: 16.9 (mm)
